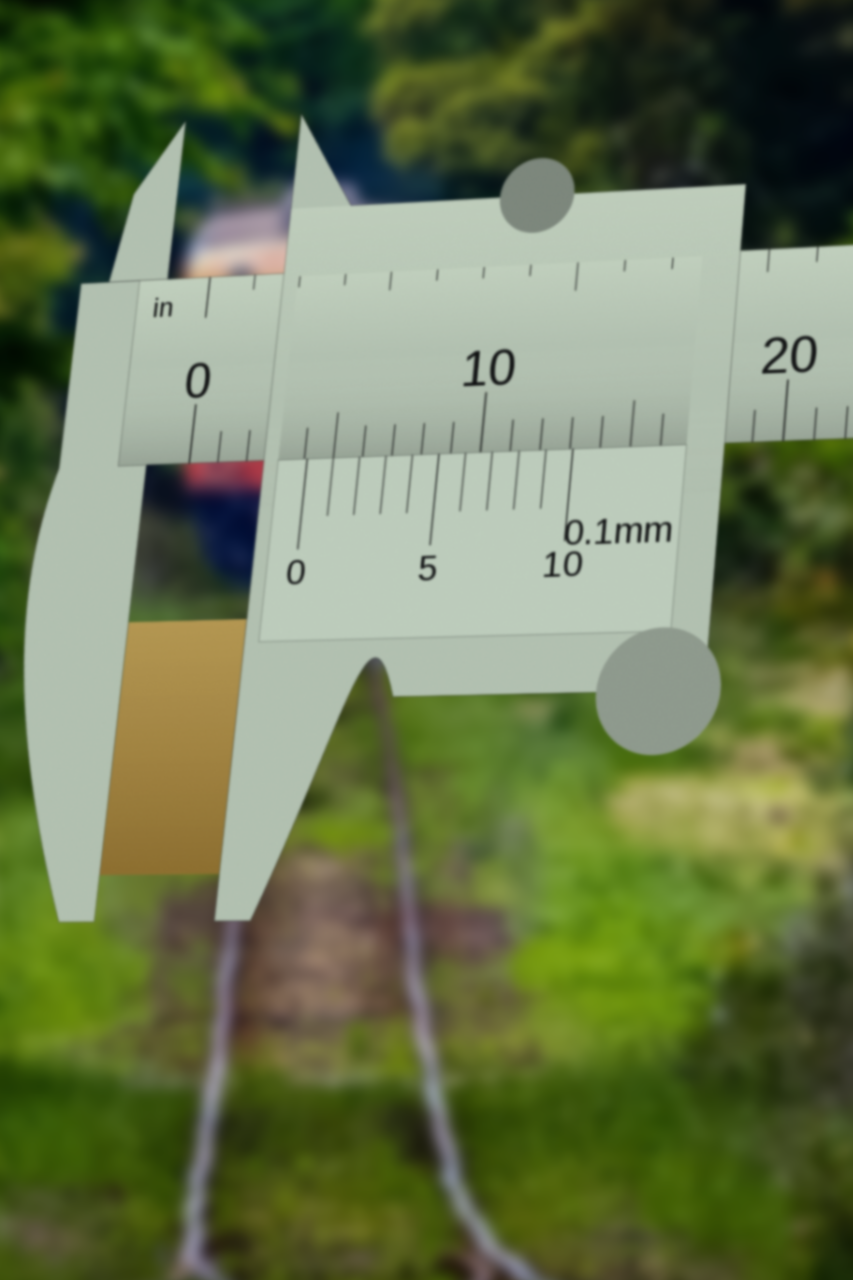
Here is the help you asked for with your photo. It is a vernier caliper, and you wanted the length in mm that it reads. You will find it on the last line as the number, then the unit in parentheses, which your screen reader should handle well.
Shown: 4.1 (mm)
